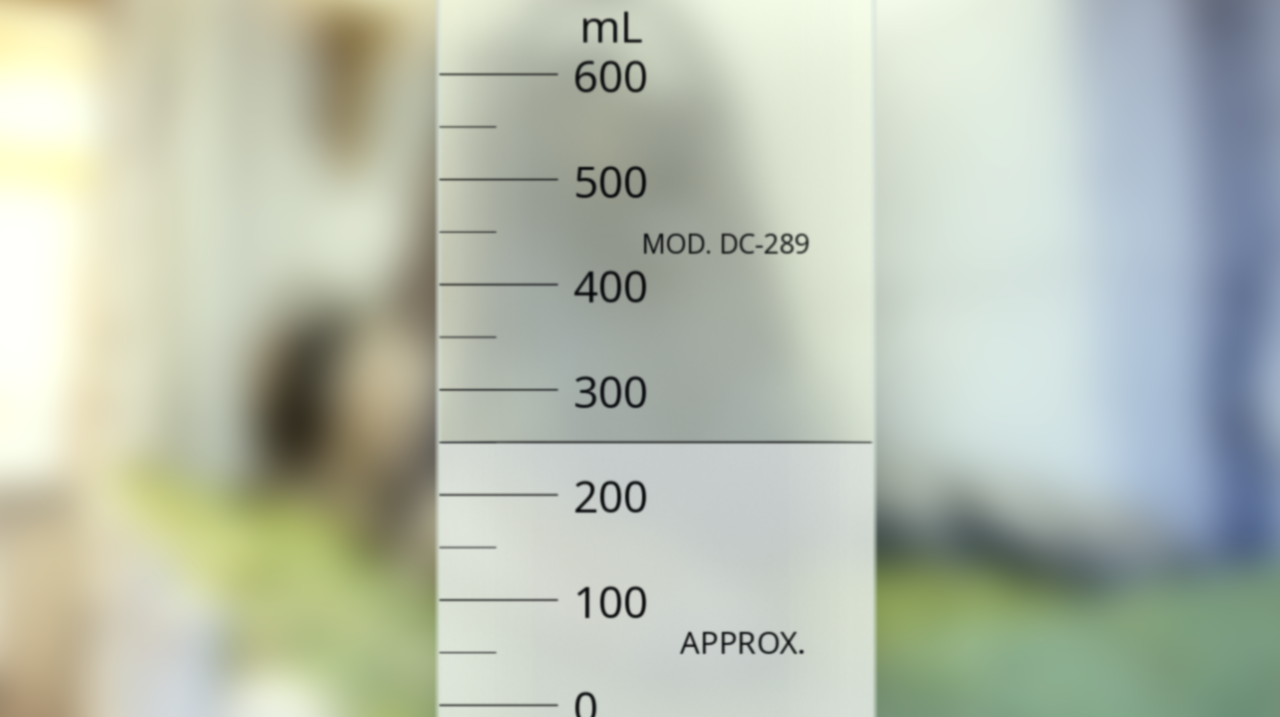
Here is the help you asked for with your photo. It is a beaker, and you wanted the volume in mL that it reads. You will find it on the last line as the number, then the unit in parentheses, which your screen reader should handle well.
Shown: 250 (mL)
